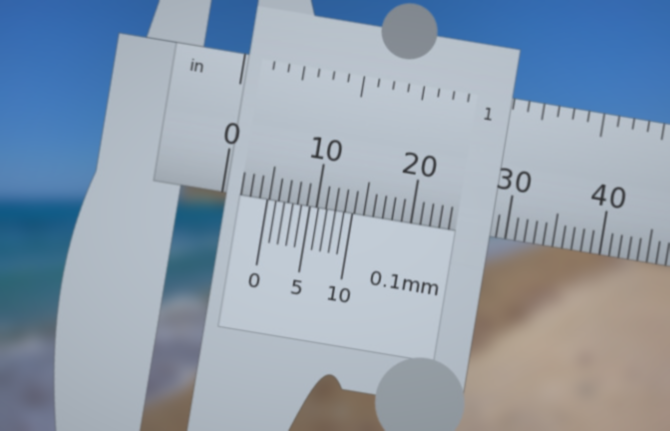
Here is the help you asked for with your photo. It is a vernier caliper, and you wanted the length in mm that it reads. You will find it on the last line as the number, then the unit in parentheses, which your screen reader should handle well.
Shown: 4.8 (mm)
